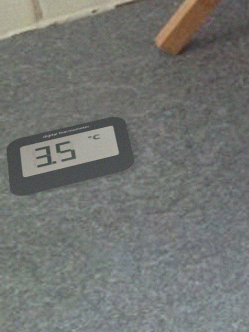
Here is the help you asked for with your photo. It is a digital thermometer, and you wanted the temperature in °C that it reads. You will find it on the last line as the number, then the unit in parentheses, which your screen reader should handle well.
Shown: 3.5 (°C)
